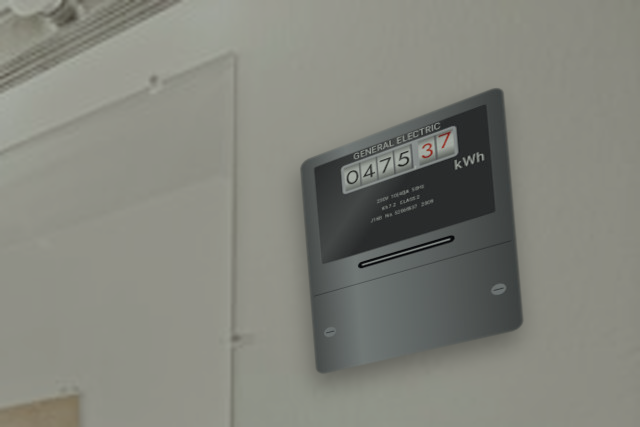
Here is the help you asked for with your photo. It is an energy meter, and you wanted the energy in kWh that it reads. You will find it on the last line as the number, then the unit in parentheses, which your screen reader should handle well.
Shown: 475.37 (kWh)
